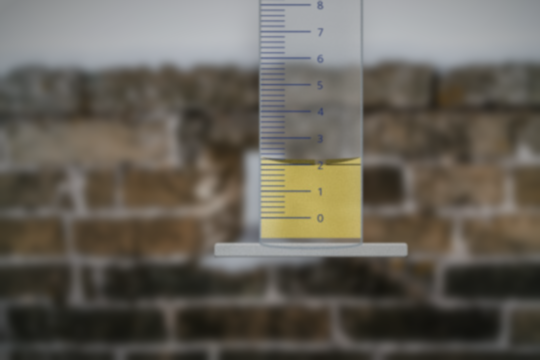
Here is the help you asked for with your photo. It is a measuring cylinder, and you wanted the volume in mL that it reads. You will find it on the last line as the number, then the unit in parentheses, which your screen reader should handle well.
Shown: 2 (mL)
